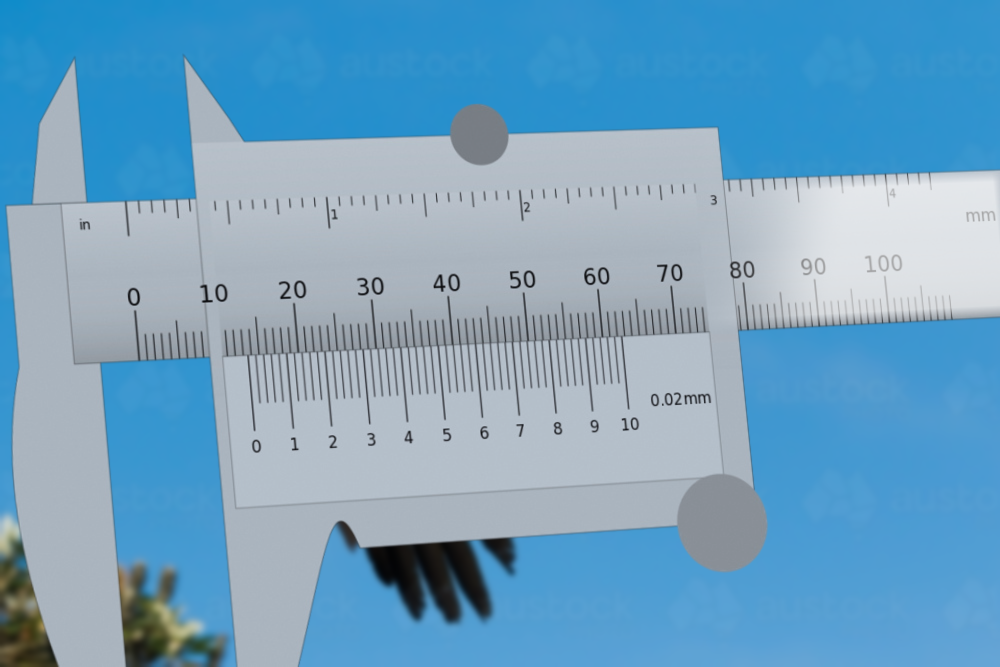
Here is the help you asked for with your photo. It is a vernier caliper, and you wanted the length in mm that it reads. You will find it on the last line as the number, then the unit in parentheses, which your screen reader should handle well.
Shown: 13.6 (mm)
